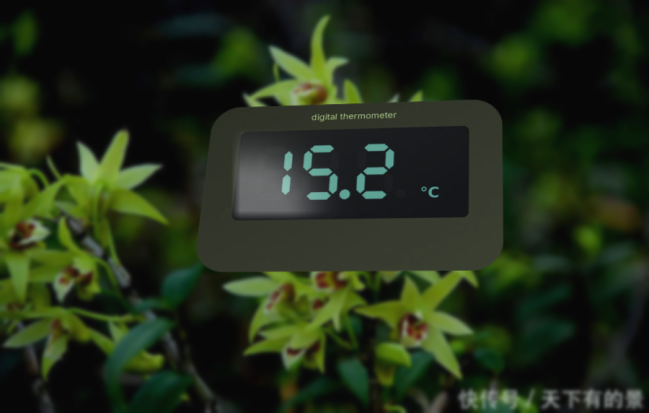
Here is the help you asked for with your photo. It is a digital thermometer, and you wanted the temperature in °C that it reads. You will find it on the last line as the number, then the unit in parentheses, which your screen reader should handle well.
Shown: 15.2 (°C)
